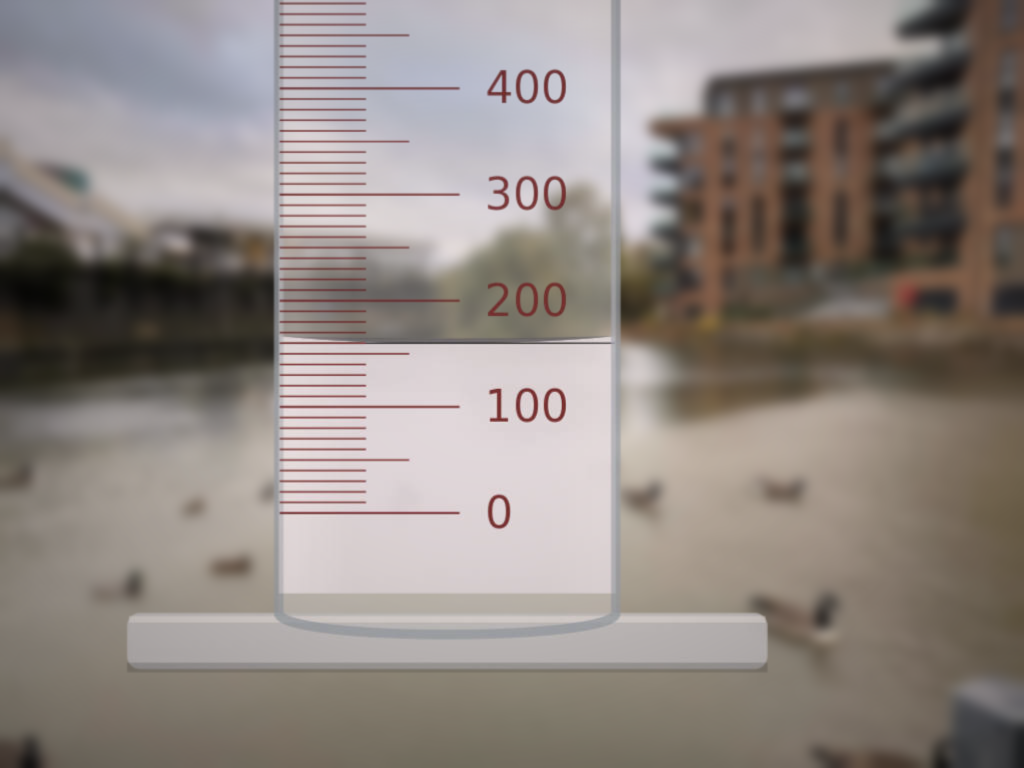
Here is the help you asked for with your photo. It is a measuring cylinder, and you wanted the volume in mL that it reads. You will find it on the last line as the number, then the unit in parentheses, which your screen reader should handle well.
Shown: 160 (mL)
